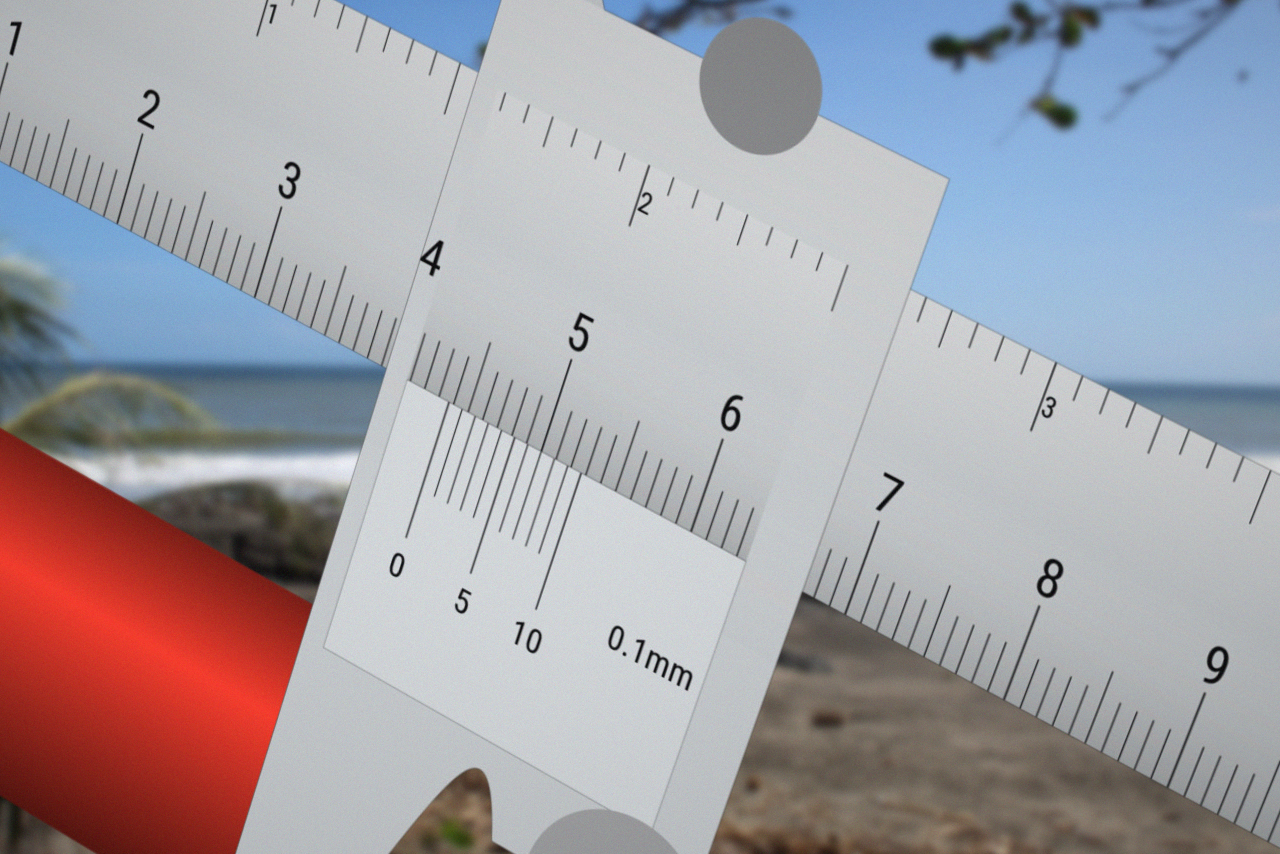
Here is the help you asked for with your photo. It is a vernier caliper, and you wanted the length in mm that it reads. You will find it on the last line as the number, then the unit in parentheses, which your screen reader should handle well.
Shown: 43.7 (mm)
